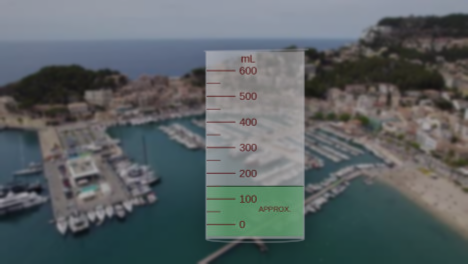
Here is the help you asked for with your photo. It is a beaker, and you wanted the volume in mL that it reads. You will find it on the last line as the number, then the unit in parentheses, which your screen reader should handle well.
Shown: 150 (mL)
